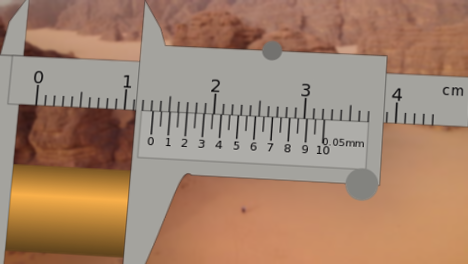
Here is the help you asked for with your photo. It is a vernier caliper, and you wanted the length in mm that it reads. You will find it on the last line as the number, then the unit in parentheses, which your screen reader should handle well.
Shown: 13.2 (mm)
